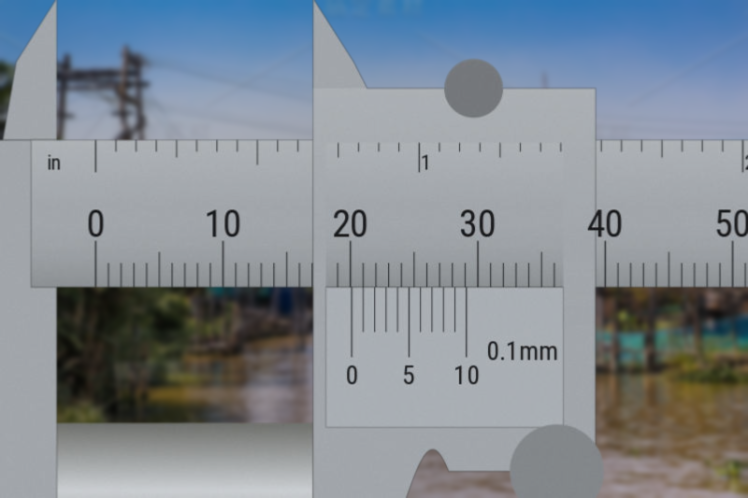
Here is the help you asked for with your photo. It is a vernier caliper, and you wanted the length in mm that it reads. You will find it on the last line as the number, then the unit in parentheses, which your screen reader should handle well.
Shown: 20.1 (mm)
